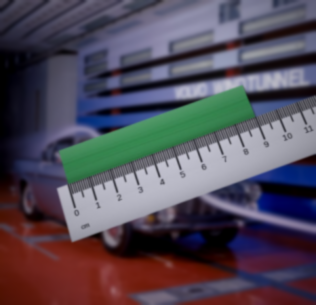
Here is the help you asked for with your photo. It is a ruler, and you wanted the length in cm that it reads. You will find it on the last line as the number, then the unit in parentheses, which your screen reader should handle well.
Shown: 9 (cm)
